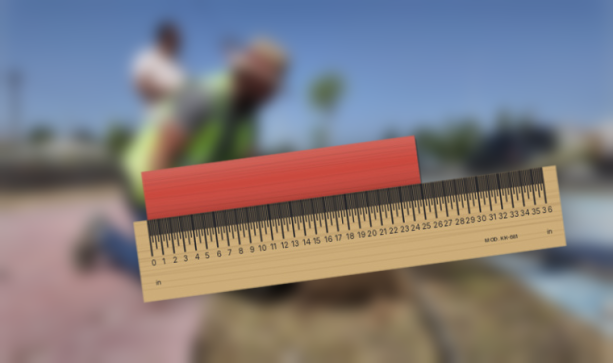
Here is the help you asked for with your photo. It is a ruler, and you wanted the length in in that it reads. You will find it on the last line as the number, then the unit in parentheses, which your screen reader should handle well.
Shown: 25 (in)
